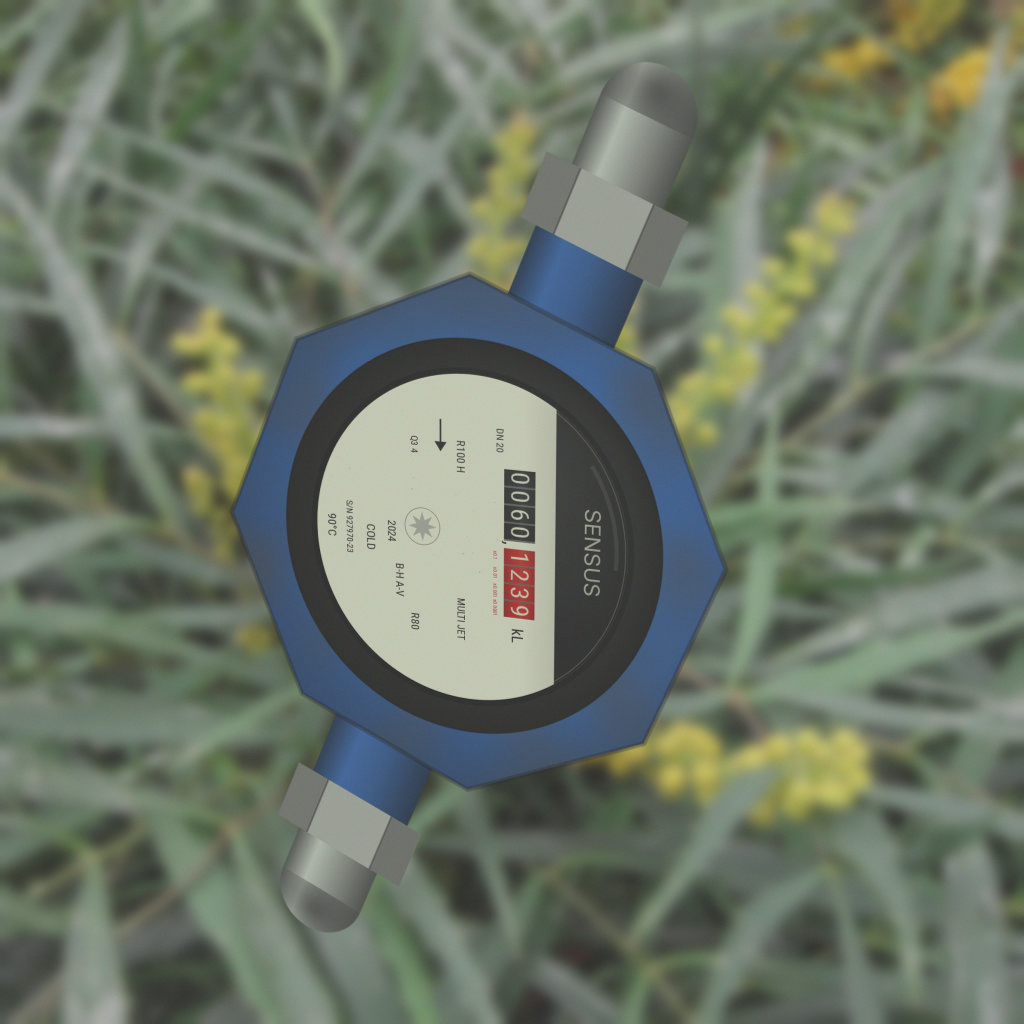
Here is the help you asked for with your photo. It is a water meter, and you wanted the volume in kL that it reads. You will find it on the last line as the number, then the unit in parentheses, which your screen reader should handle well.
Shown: 60.1239 (kL)
